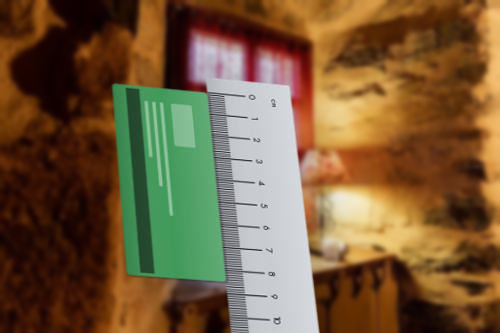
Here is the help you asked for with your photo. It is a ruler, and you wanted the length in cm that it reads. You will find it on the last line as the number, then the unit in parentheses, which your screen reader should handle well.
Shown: 8.5 (cm)
